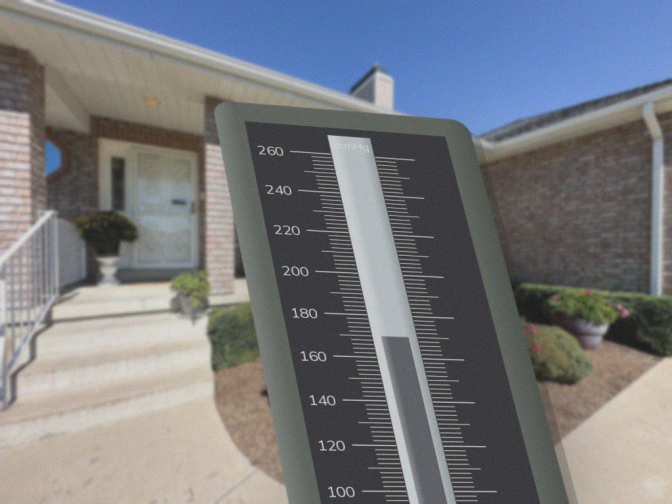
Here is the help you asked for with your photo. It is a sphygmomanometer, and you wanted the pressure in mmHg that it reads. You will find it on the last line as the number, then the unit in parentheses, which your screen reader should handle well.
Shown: 170 (mmHg)
